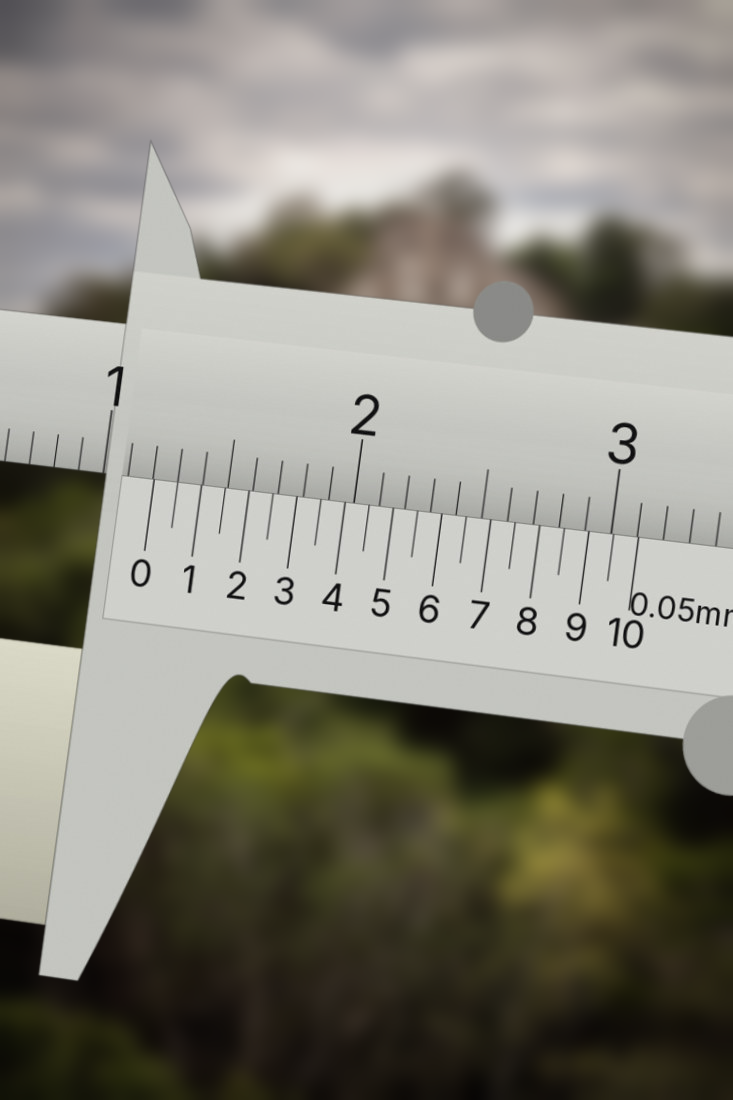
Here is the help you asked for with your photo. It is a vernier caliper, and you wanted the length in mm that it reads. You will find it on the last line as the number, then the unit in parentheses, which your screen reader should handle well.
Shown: 12.05 (mm)
